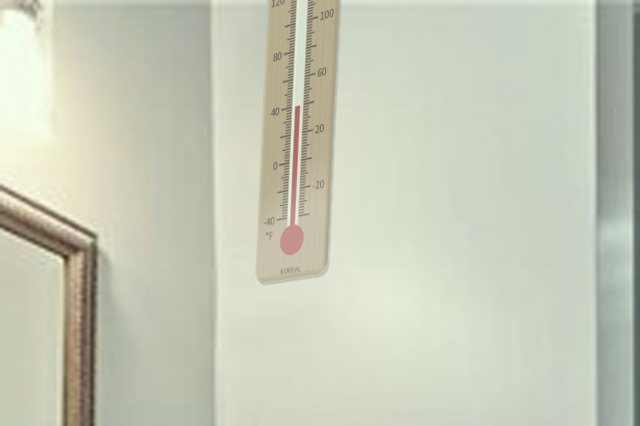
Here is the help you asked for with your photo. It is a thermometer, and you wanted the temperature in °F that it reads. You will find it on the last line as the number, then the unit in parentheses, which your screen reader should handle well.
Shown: 40 (°F)
